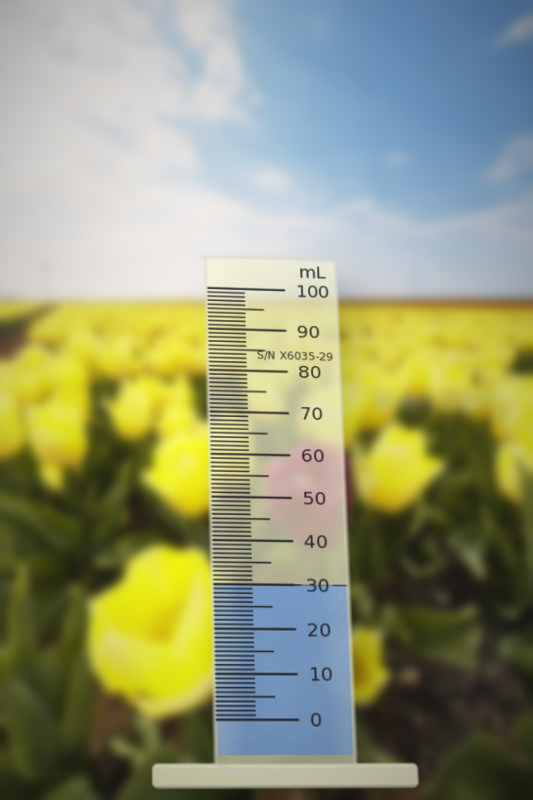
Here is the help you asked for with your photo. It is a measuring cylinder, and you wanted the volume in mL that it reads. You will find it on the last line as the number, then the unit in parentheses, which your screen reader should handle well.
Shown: 30 (mL)
